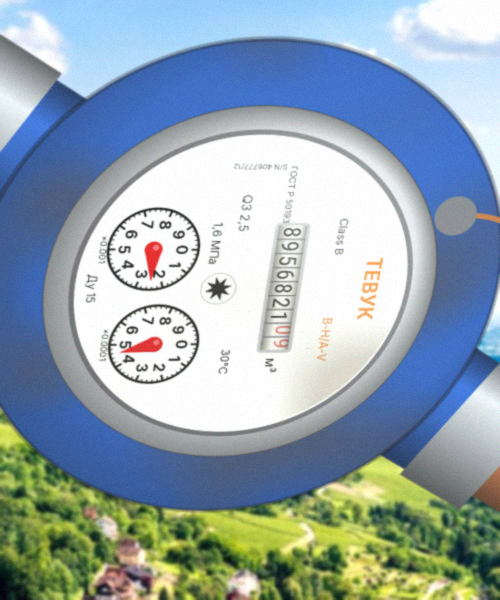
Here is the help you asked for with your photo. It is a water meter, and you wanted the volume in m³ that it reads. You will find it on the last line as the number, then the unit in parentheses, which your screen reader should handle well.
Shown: 8956821.0924 (m³)
